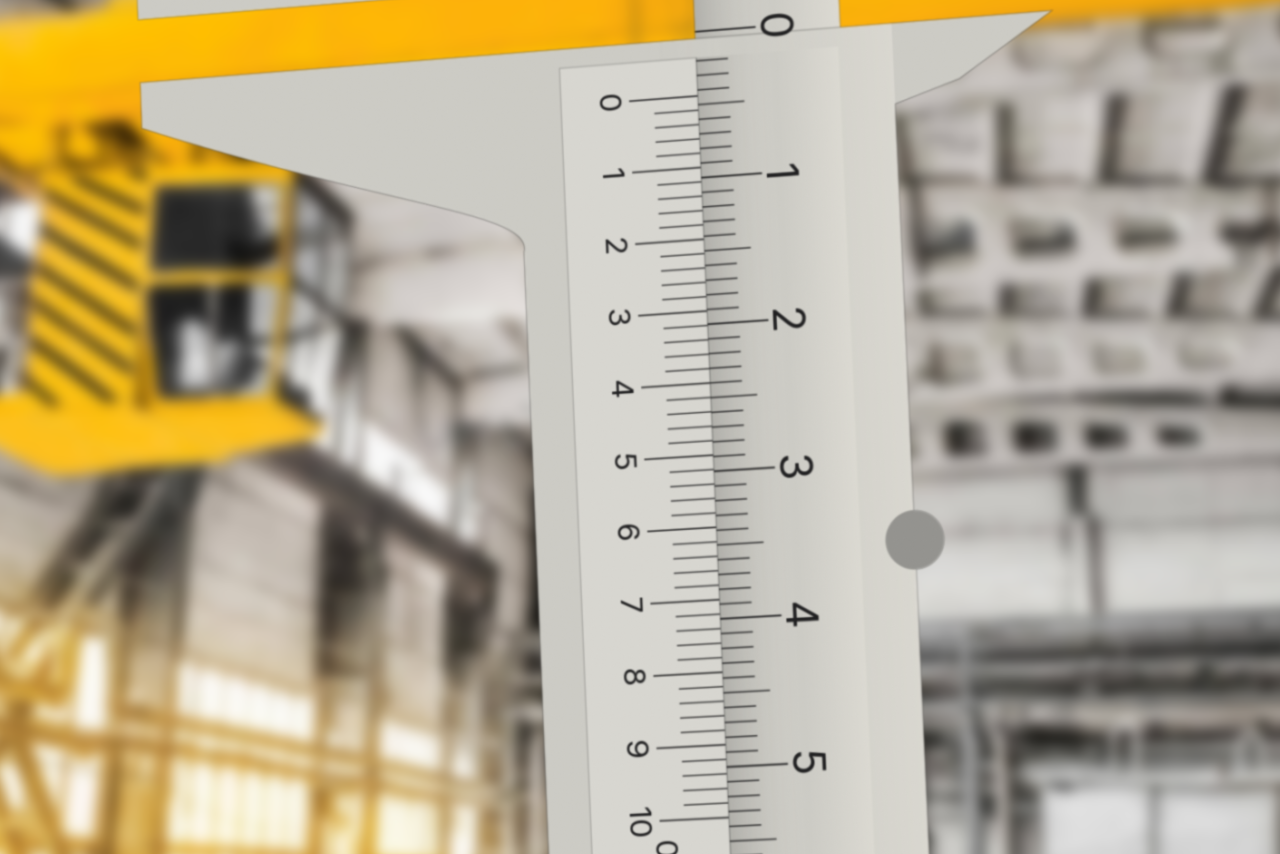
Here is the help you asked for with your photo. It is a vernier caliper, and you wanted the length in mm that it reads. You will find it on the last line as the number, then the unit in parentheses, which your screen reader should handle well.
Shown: 4.4 (mm)
